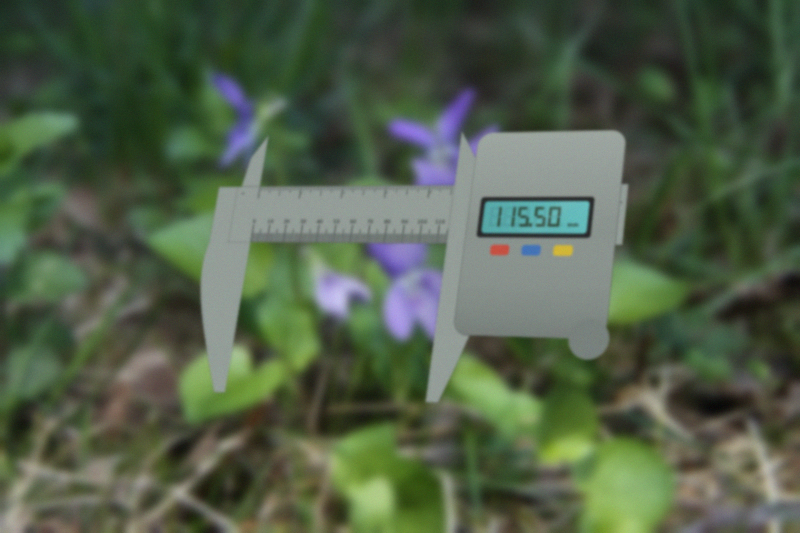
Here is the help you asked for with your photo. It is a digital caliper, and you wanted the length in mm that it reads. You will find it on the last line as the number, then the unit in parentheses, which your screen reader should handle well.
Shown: 115.50 (mm)
